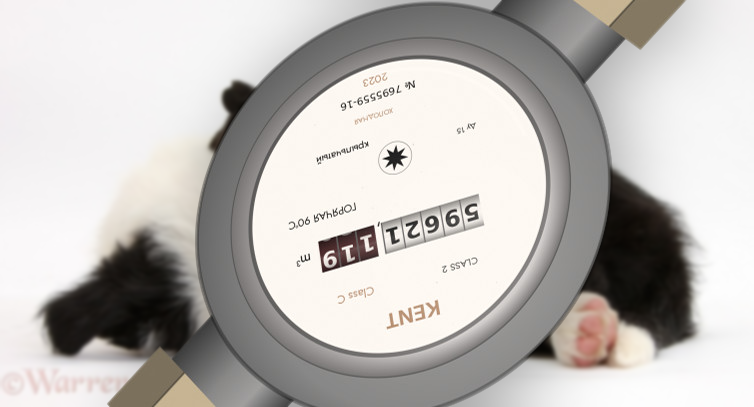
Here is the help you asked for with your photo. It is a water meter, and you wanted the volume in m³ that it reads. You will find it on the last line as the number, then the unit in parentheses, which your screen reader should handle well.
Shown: 59621.119 (m³)
